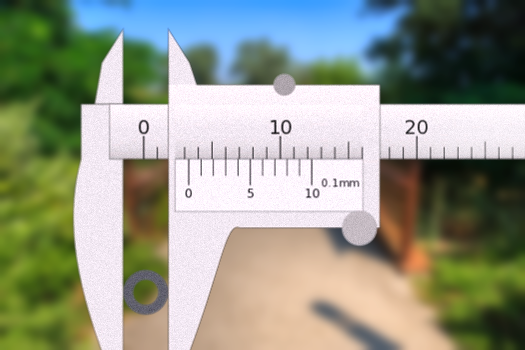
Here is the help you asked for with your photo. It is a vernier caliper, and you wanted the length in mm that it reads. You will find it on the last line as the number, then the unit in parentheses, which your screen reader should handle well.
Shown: 3.3 (mm)
